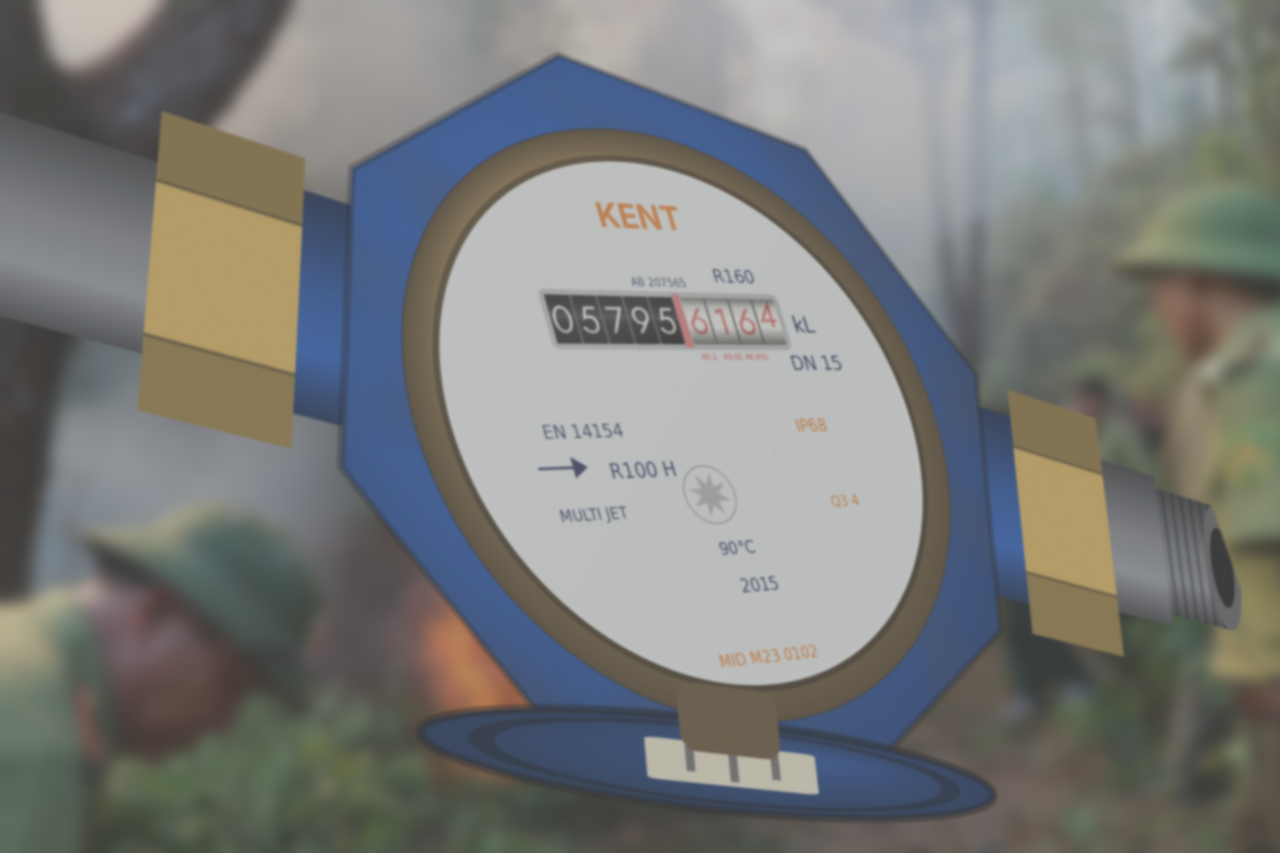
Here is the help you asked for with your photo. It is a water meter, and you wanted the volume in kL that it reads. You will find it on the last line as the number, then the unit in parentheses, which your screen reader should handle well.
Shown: 5795.6164 (kL)
